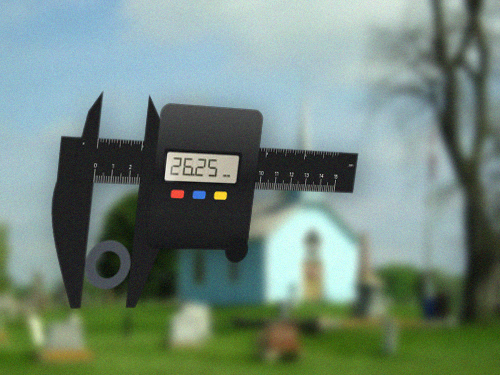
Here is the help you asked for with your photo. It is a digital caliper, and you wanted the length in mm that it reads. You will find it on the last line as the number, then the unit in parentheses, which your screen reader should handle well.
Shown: 26.25 (mm)
